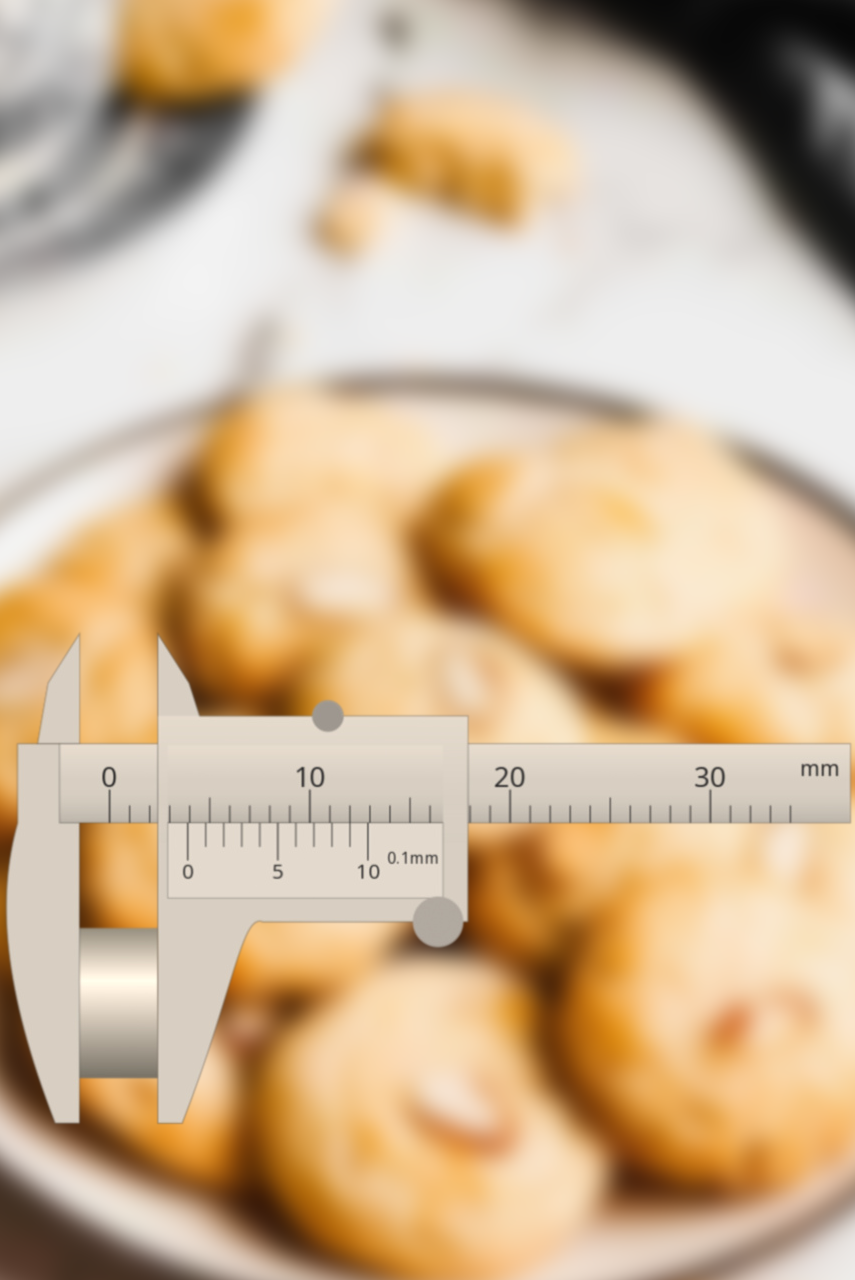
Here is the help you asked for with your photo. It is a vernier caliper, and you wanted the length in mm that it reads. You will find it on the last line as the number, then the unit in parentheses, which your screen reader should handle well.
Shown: 3.9 (mm)
